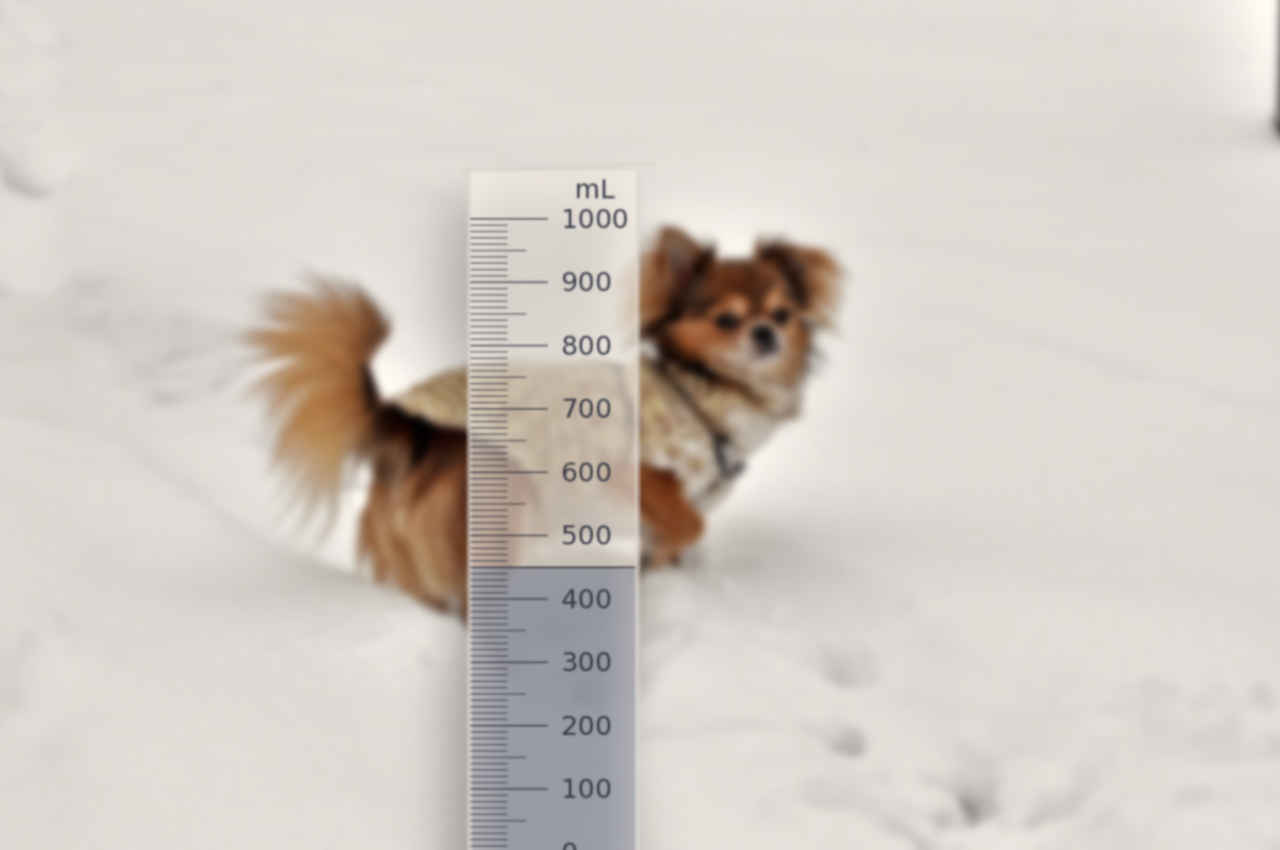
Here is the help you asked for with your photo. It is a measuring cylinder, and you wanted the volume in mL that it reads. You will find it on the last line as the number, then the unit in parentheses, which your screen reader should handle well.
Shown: 450 (mL)
